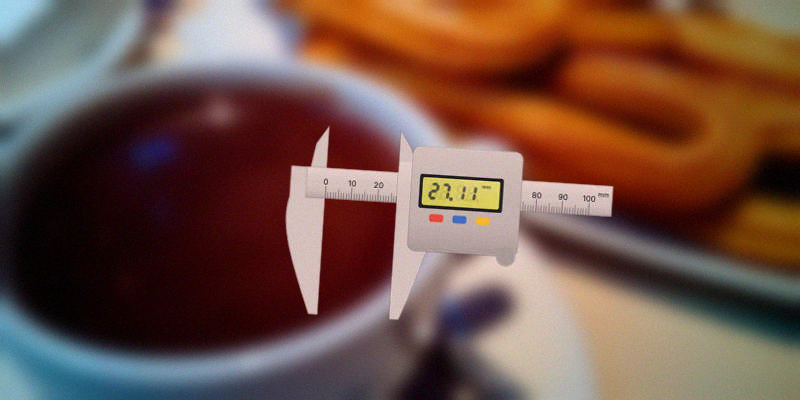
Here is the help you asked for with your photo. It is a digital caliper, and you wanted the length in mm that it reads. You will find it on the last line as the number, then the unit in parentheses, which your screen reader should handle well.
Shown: 27.11 (mm)
